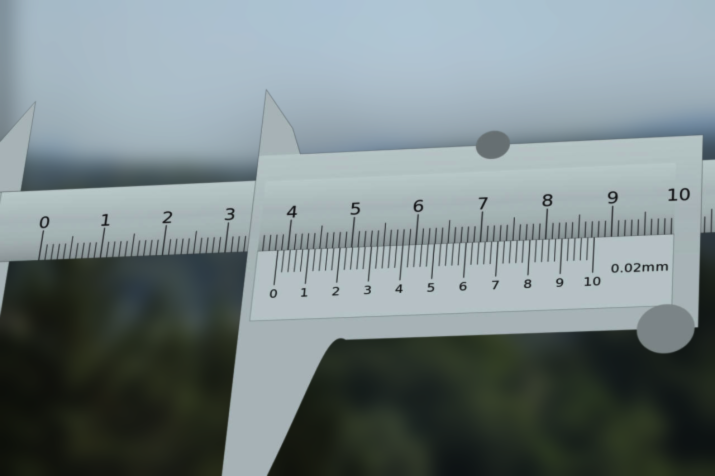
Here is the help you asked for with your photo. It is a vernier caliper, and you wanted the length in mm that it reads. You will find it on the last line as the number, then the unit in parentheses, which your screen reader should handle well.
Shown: 38.4 (mm)
